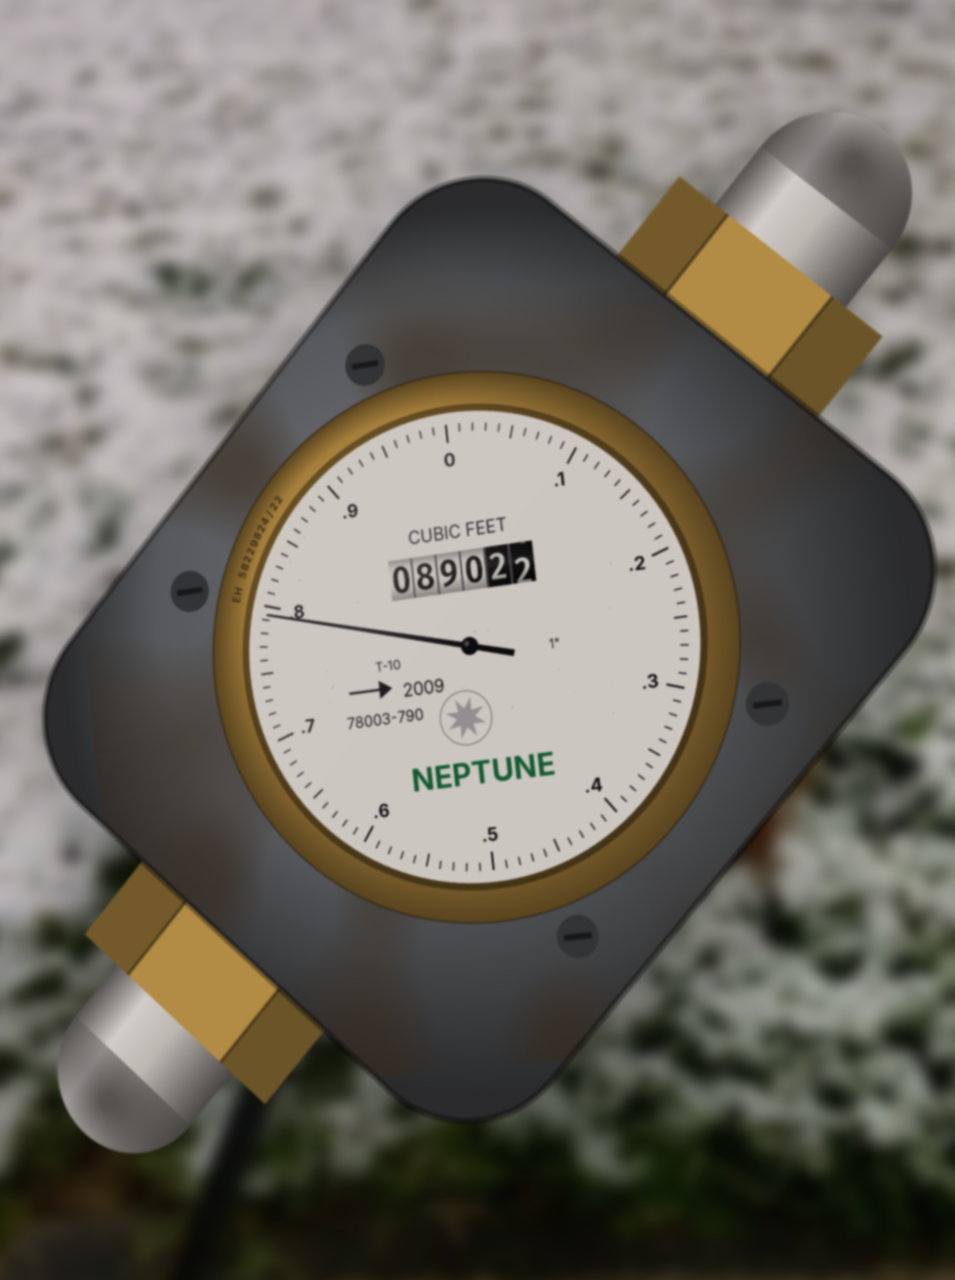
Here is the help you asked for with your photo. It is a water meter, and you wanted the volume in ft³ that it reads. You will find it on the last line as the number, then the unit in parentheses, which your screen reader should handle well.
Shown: 89021.79 (ft³)
